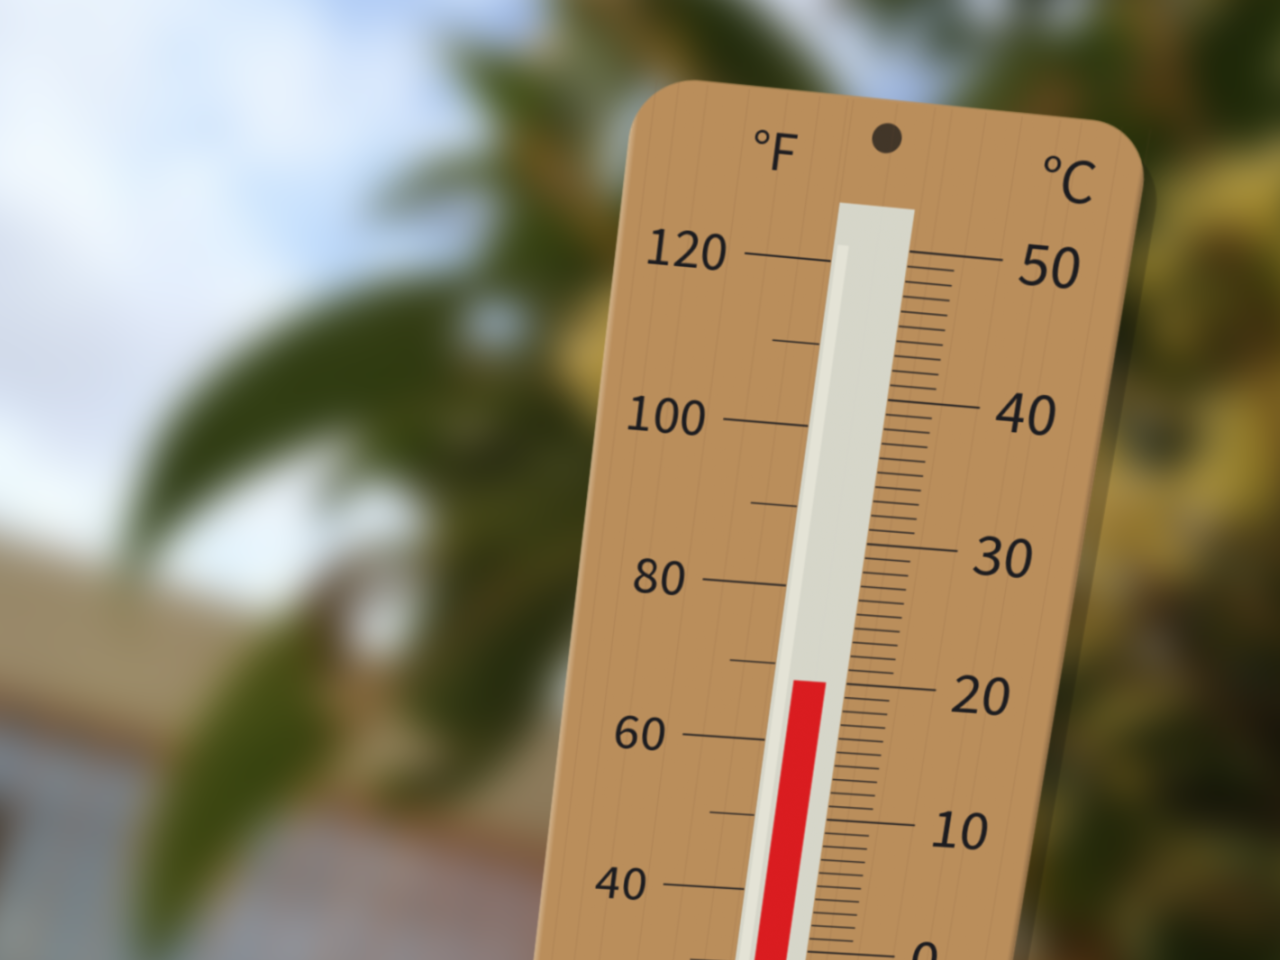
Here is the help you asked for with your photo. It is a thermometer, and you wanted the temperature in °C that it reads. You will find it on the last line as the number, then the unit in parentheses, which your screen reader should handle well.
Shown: 20 (°C)
